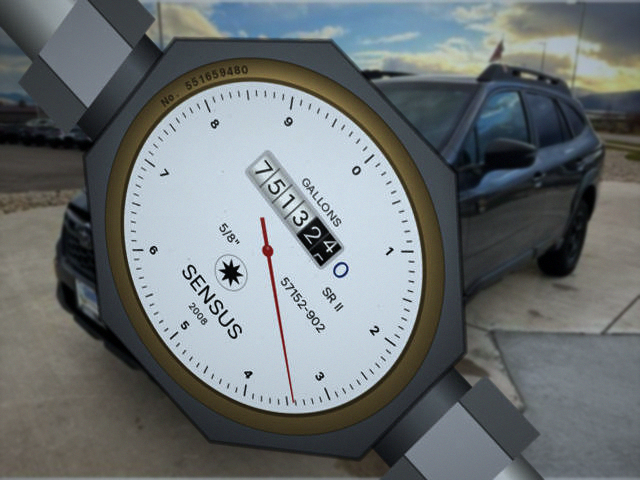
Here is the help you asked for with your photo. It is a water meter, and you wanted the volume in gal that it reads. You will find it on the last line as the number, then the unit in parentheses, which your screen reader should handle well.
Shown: 7513243.4 (gal)
